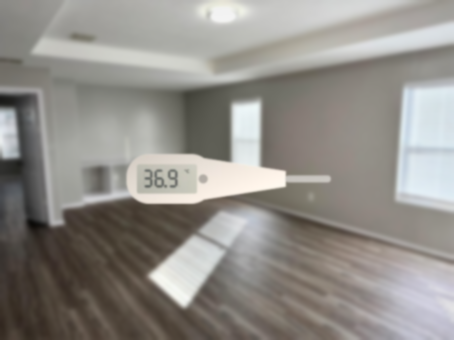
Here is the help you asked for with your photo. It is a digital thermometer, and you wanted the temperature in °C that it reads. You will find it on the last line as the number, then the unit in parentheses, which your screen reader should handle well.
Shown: 36.9 (°C)
